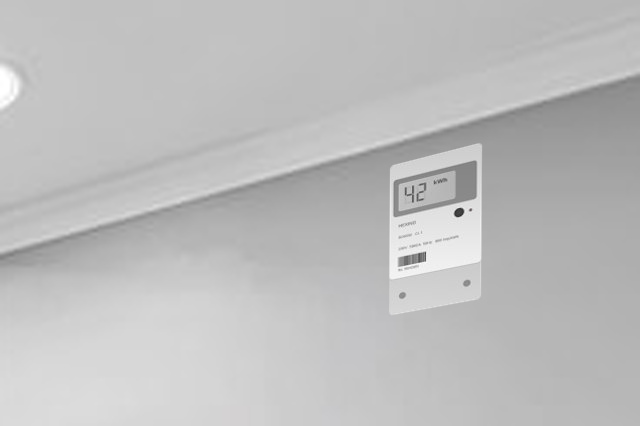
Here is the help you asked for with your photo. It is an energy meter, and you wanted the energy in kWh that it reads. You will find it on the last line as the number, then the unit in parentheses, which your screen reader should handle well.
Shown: 42 (kWh)
